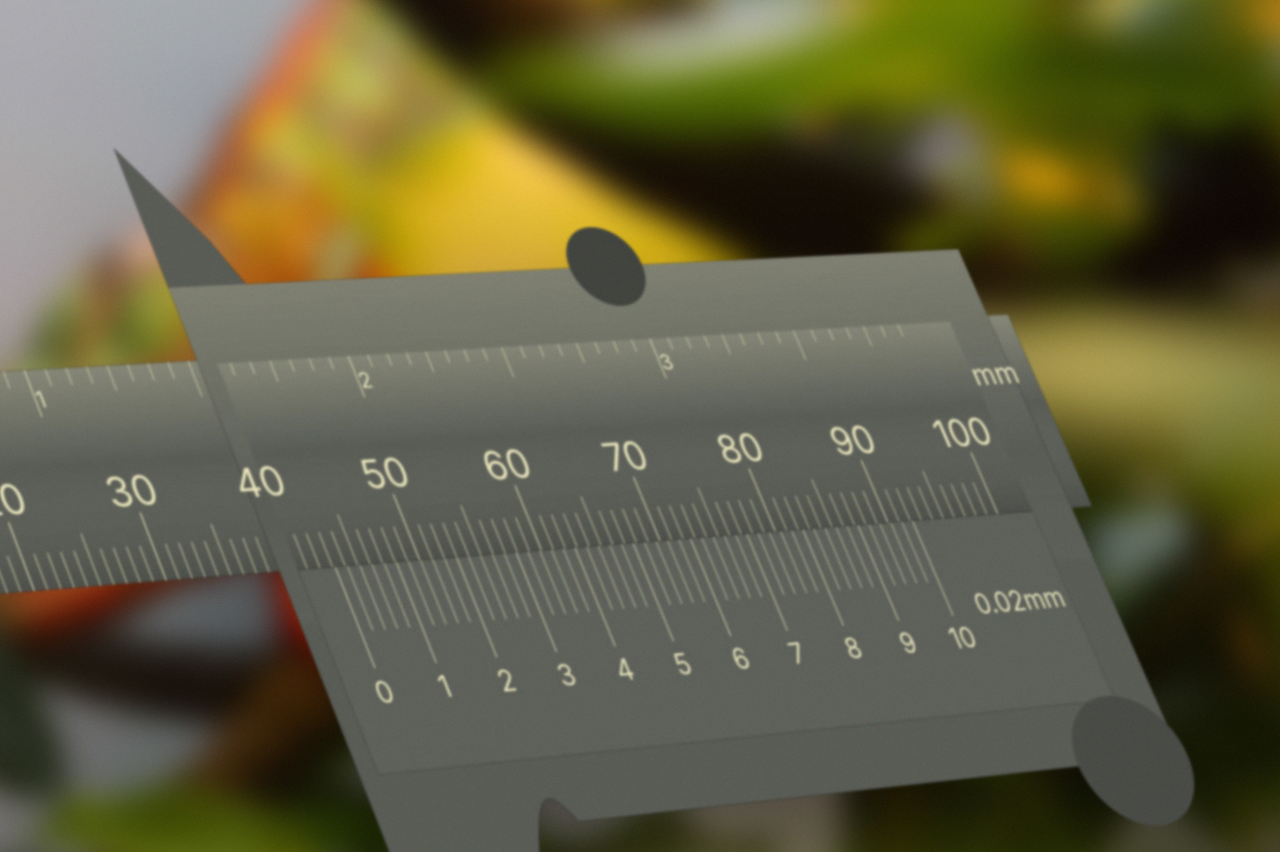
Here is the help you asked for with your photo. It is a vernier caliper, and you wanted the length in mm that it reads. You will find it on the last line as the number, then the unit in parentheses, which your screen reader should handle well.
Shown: 43.2 (mm)
